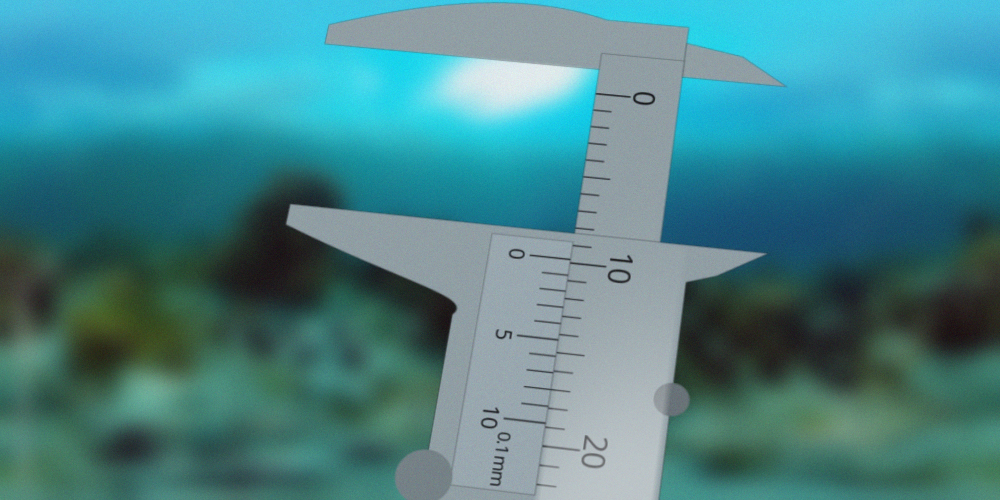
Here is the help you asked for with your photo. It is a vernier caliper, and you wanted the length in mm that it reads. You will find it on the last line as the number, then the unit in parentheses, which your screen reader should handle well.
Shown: 9.8 (mm)
